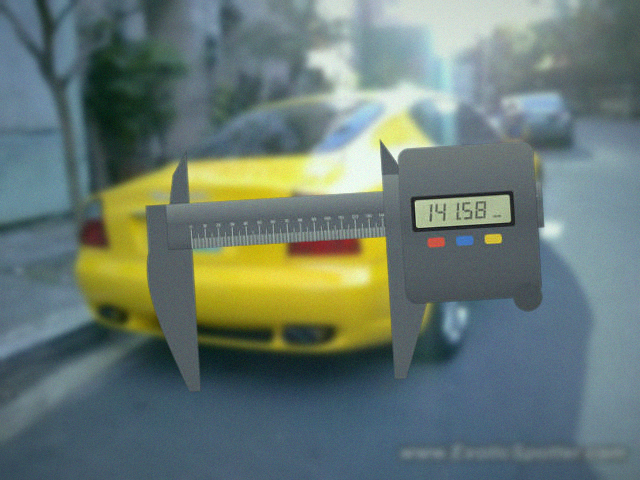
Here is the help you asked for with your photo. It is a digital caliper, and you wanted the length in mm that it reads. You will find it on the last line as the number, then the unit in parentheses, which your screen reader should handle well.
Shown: 141.58 (mm)
